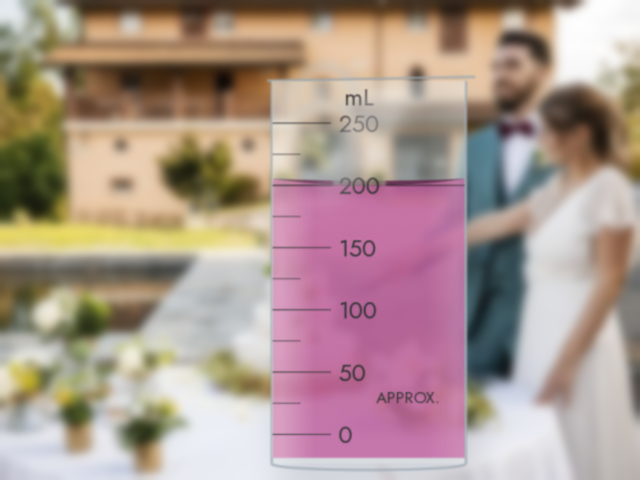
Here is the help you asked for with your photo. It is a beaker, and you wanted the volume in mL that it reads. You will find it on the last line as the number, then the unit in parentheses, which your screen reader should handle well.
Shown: 200 (mL)
